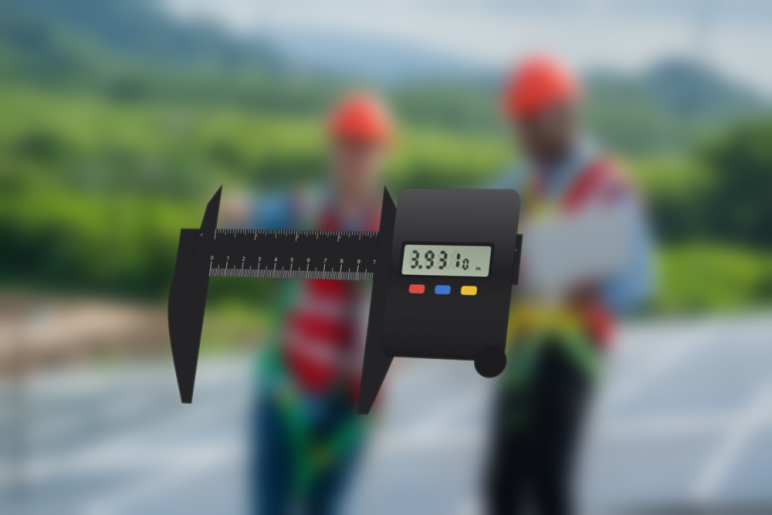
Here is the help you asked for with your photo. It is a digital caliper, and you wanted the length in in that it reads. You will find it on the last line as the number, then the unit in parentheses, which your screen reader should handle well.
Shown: 3.9310 (in)
